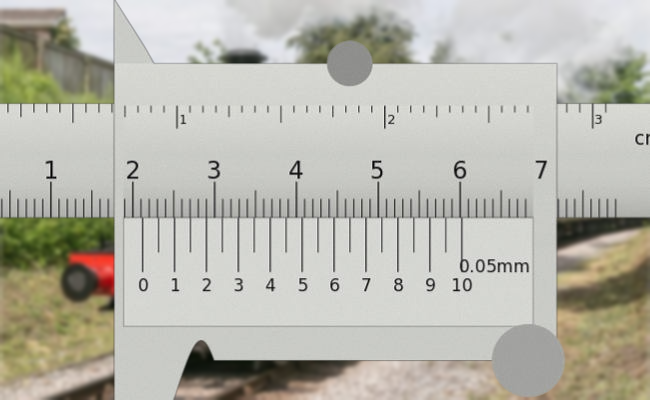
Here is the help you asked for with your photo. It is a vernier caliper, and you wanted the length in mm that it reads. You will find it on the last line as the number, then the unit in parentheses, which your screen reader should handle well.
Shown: 21.2 (mm)
